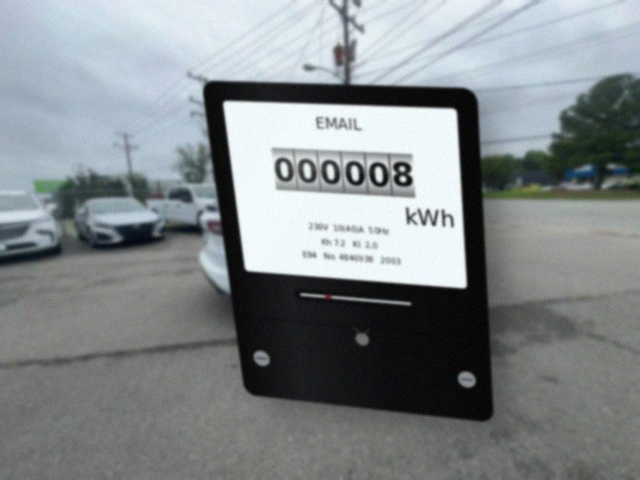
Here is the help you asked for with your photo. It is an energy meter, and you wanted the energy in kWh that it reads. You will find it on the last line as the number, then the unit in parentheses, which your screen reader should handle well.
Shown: 8 (kWh)
